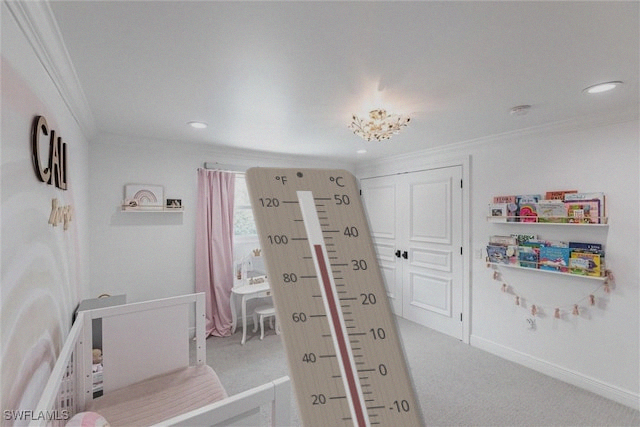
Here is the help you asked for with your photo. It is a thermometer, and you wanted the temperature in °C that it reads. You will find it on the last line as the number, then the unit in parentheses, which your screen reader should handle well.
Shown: 36 (°C)
